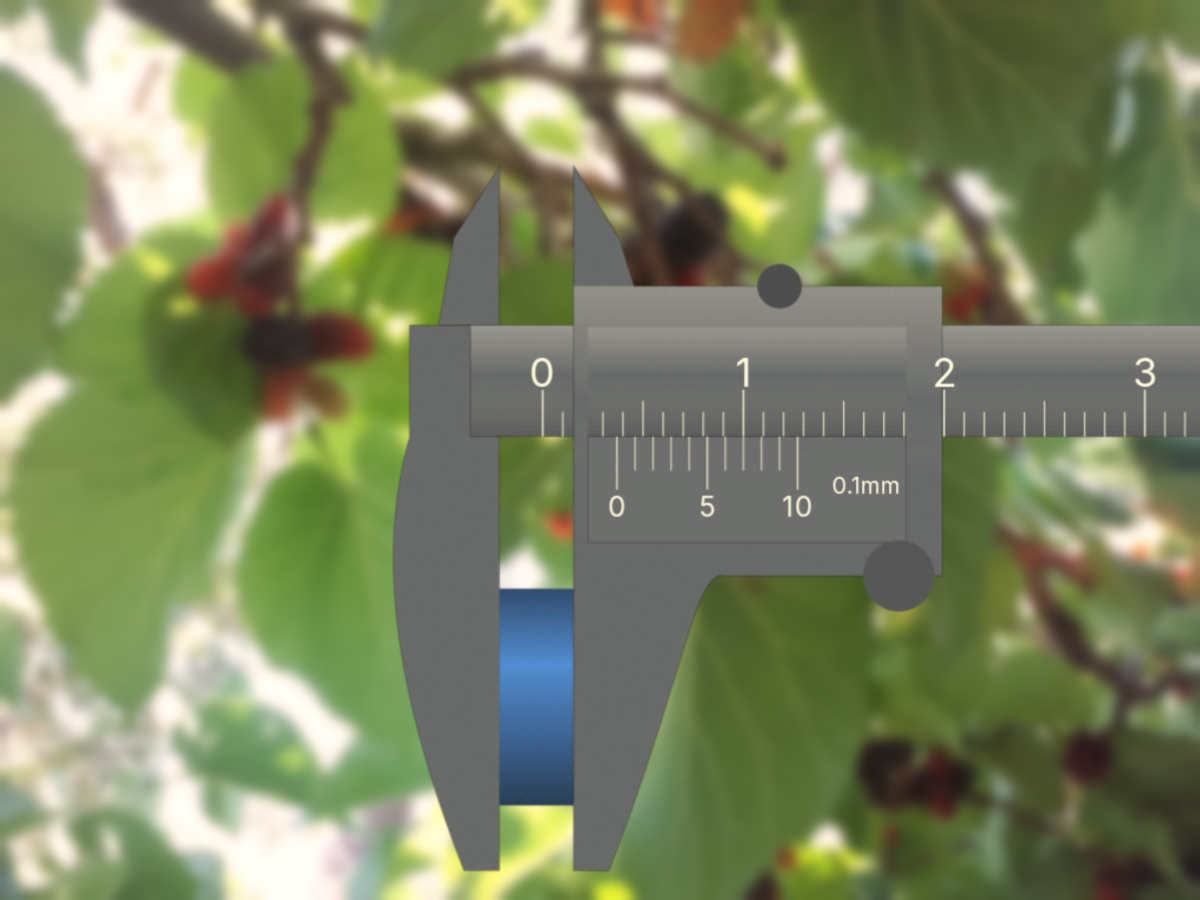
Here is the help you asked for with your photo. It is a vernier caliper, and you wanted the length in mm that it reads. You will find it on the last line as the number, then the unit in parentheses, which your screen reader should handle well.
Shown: 3.7 (mm)
